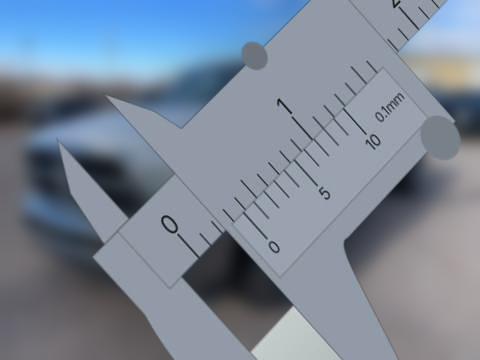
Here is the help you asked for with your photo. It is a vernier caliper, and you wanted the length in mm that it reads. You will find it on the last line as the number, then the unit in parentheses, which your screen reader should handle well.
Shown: 3.8 (mm)
